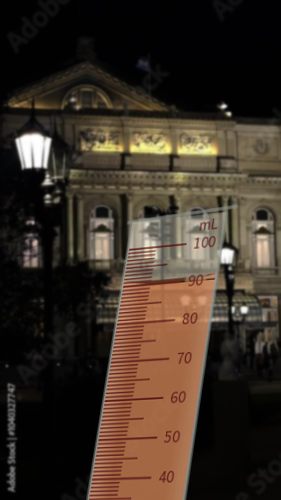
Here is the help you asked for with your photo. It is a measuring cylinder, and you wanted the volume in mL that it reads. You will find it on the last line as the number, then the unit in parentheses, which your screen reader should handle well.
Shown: 90 (mL)
